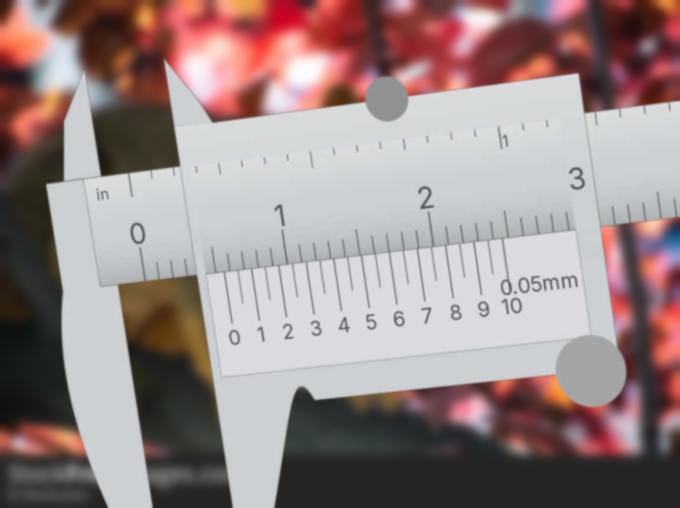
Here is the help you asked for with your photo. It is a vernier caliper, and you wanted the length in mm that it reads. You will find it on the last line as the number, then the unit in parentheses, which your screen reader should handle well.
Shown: 5.6 (mm)
